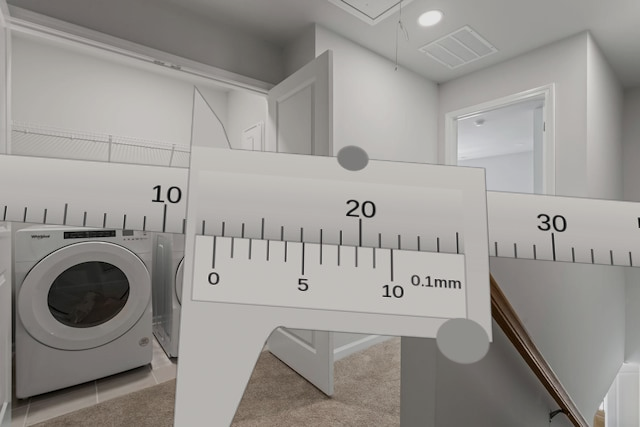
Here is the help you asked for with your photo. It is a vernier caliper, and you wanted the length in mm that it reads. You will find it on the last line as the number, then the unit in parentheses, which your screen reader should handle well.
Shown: 12.6 (mm)
